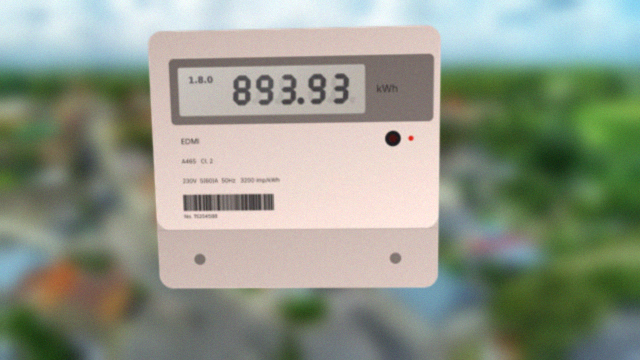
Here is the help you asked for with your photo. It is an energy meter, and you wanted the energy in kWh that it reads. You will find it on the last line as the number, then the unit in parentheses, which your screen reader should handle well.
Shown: 893.93 (kWh)
